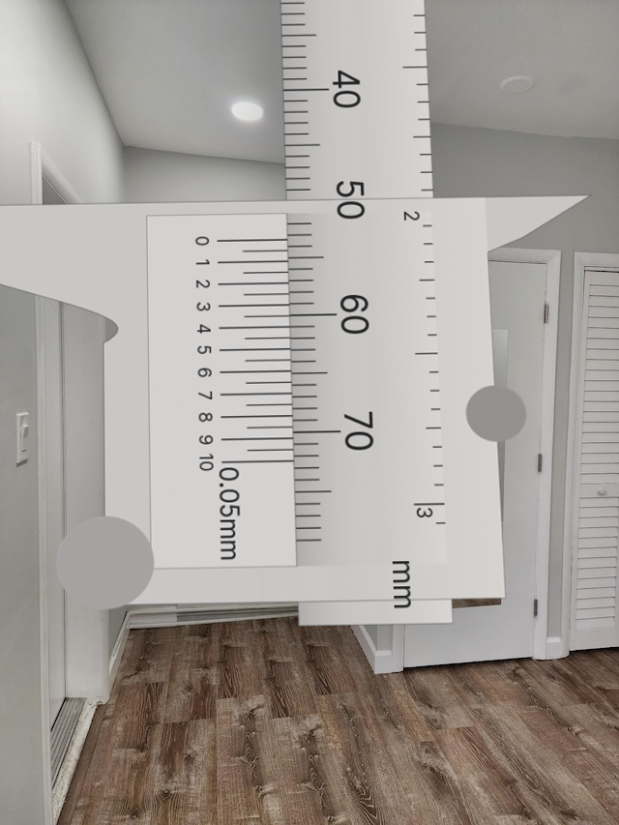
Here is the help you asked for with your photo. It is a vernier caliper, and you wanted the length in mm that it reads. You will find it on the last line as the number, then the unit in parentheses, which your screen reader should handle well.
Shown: 53.4 (mm)
